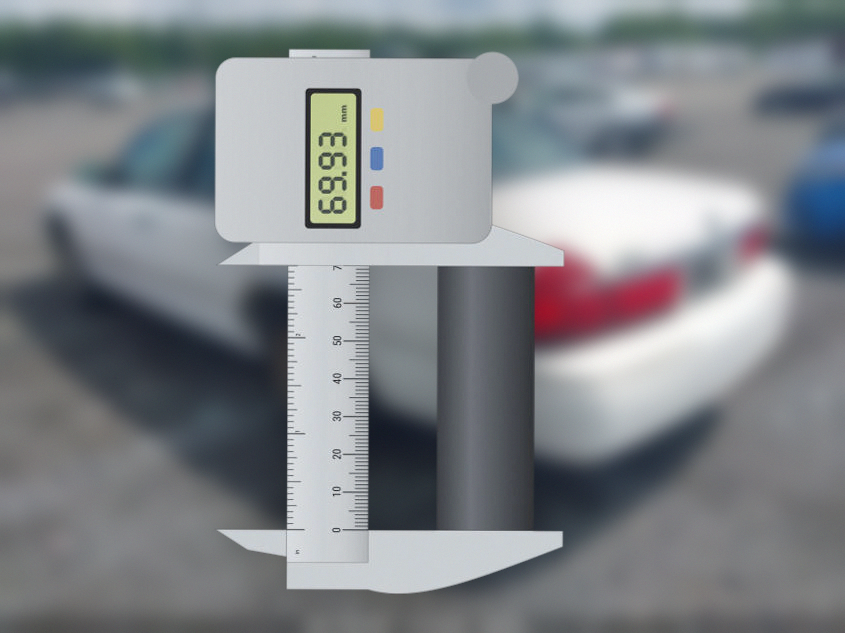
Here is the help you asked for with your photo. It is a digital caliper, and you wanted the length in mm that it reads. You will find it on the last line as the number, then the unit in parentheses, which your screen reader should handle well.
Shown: 69.93 (mm)
